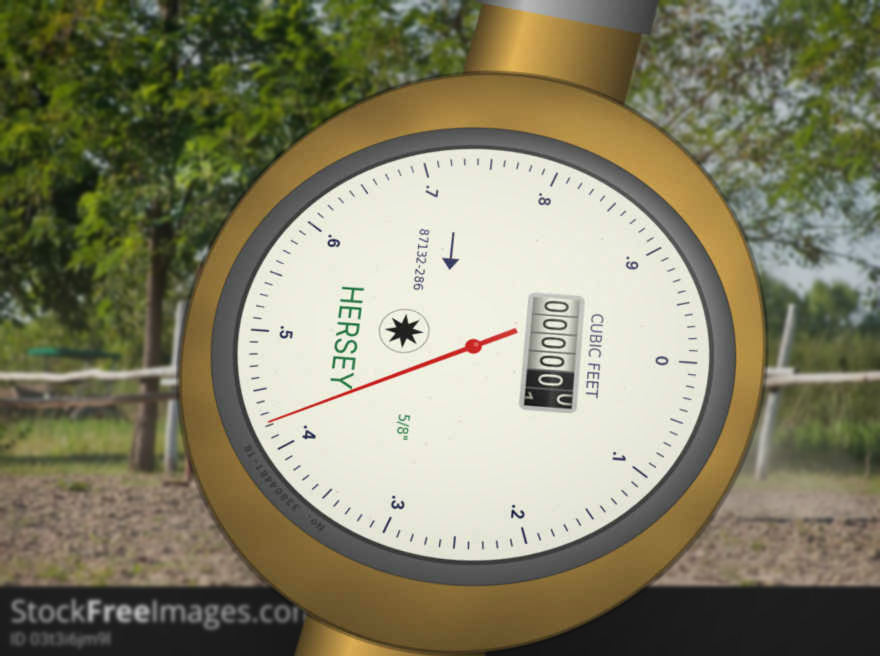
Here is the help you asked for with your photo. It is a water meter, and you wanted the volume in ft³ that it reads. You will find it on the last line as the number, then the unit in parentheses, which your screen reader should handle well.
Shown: 0.42 (ft³)
